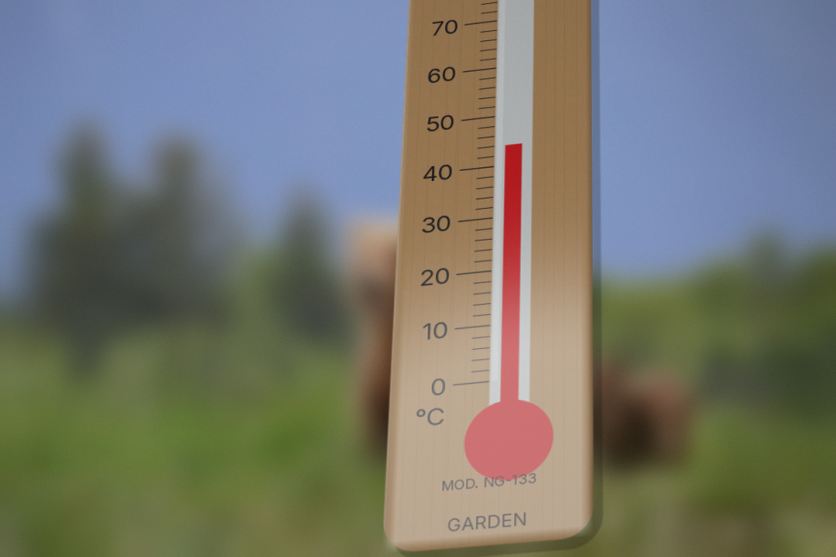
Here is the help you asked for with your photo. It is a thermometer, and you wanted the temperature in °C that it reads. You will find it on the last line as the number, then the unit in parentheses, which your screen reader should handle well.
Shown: 44 (°C)
